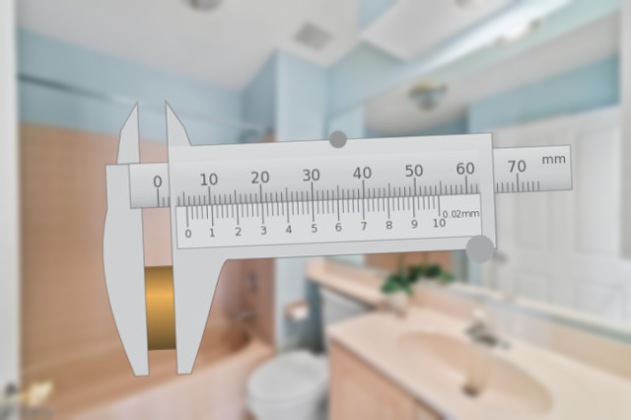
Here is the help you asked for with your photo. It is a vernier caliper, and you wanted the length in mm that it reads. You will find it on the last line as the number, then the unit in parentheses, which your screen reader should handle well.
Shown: 5.5 (mm)
